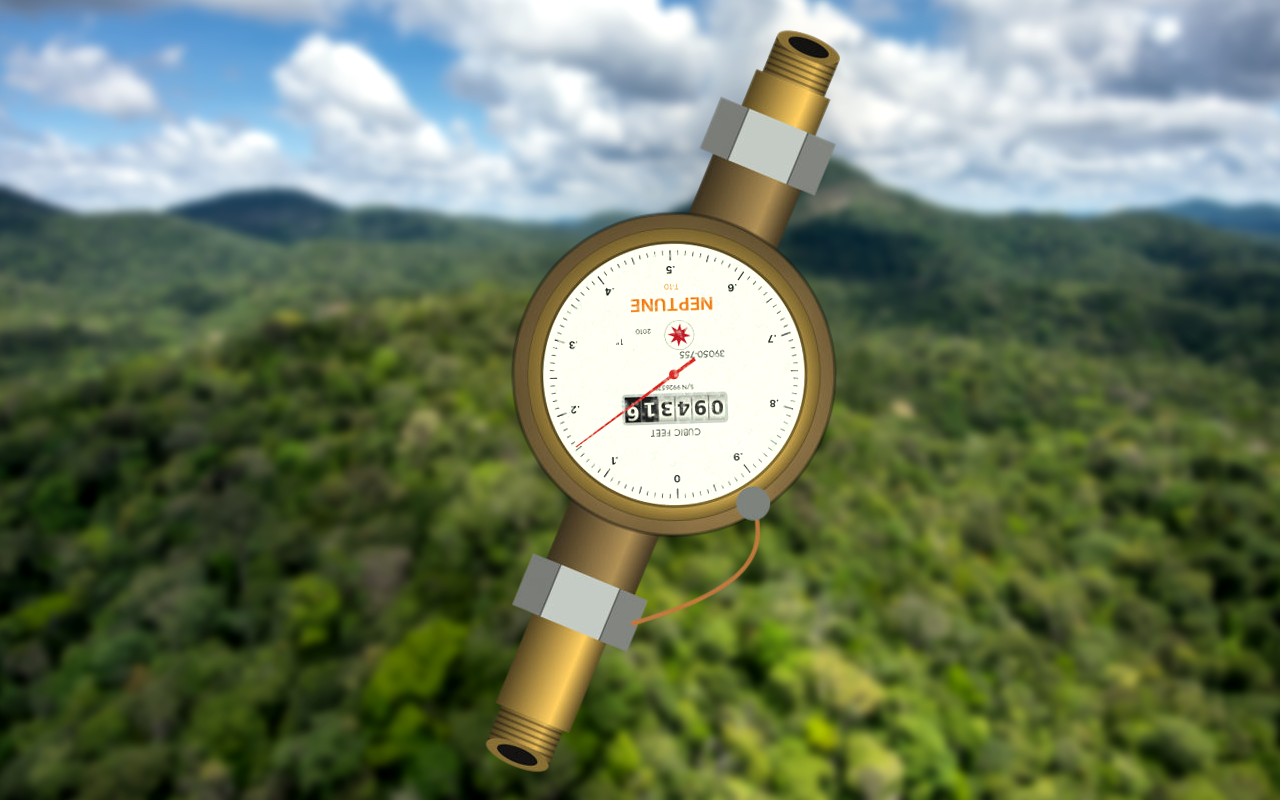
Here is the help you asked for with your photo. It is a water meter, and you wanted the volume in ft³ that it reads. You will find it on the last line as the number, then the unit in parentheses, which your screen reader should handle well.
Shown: 94316.15 (ft³)
